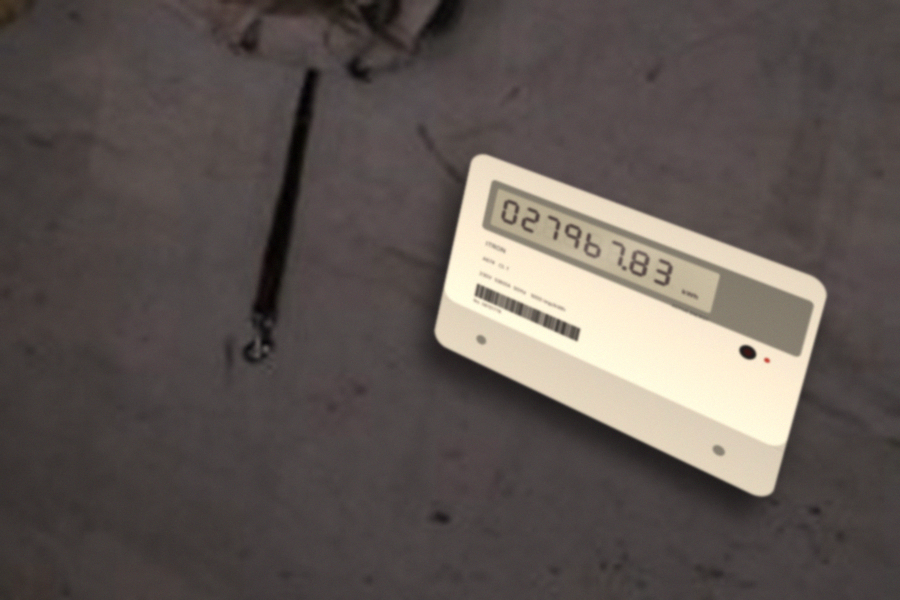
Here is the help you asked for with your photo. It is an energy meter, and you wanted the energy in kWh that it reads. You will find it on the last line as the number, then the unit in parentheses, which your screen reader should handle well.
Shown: 27967.83 (kWh)
